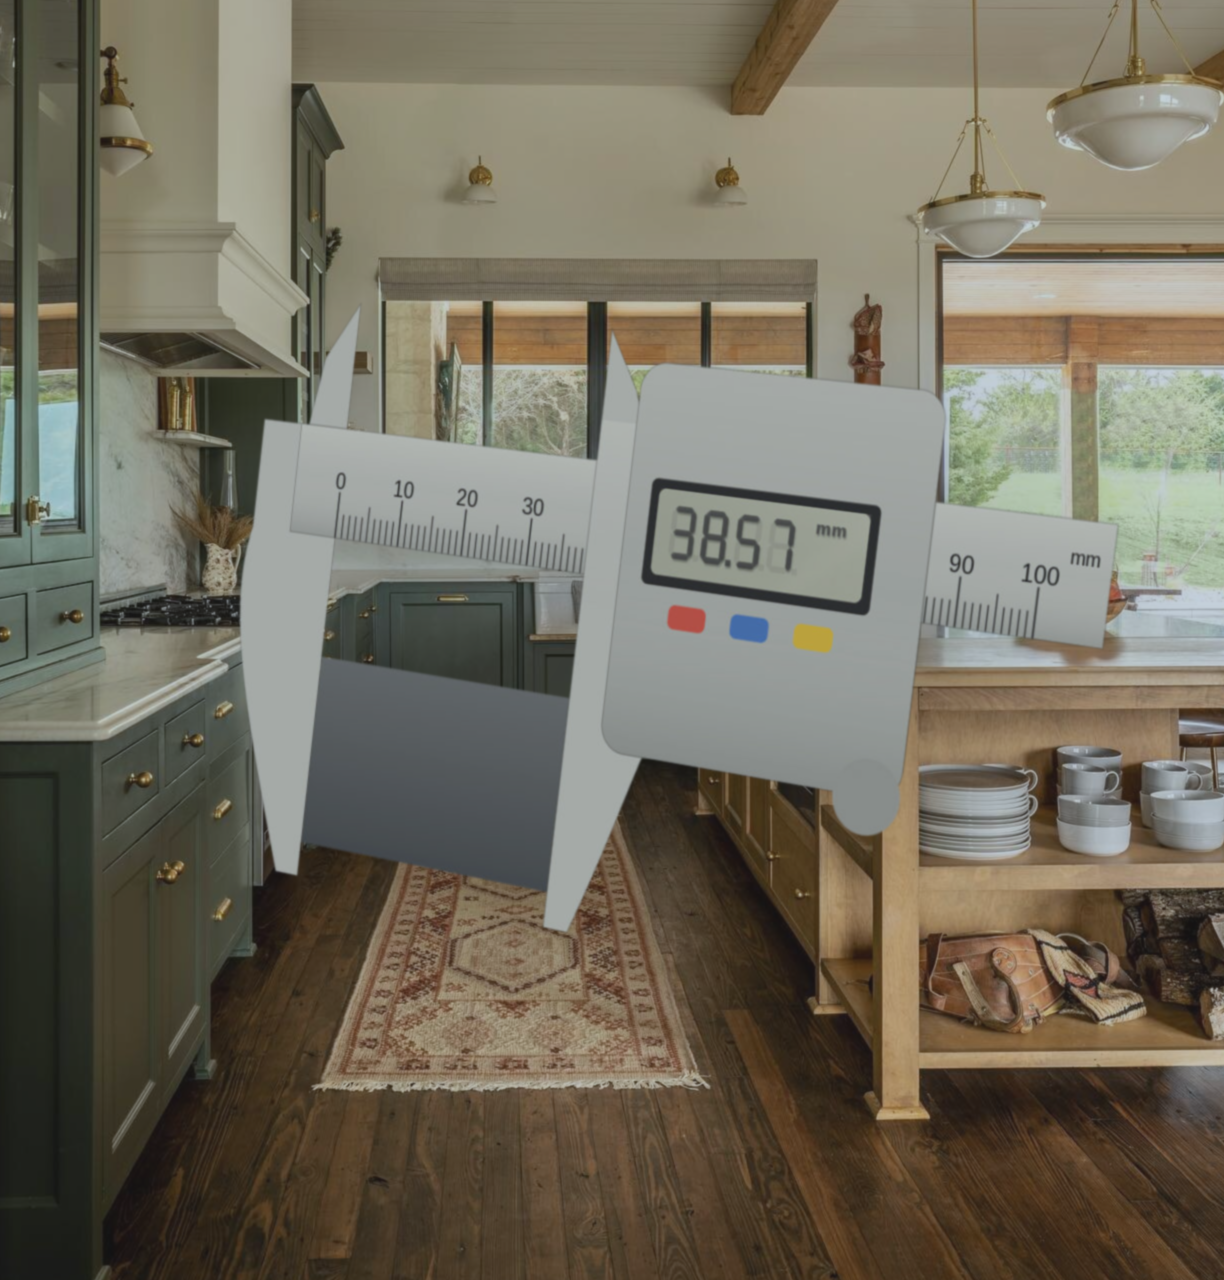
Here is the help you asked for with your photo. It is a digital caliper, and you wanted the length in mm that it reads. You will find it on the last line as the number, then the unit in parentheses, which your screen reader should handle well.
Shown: 38.57 (mm)
